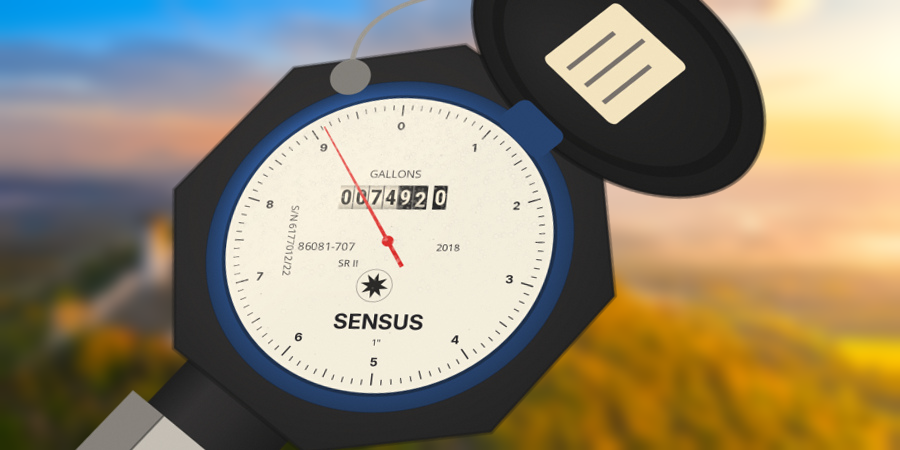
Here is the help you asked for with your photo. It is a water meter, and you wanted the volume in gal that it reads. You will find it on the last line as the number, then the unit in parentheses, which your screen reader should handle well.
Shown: 74919.1 (gal)
